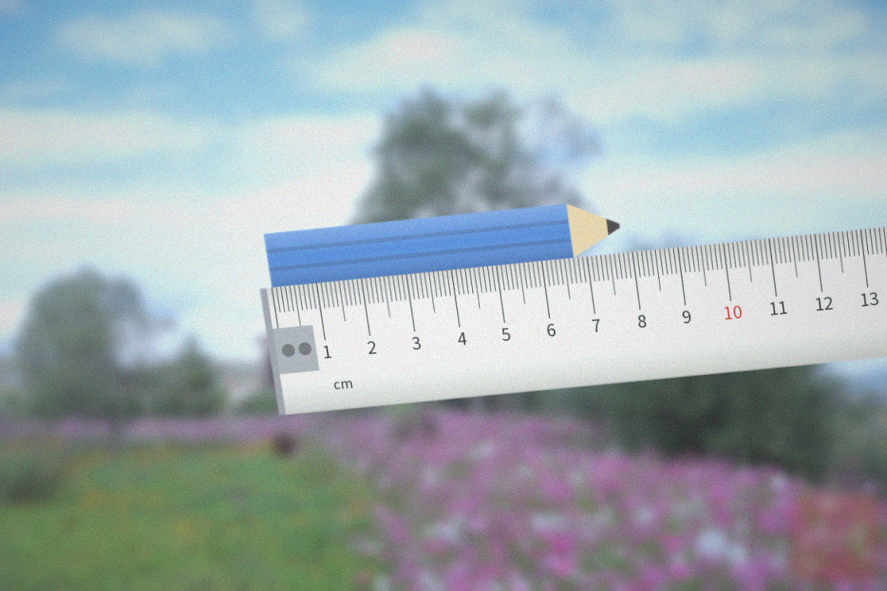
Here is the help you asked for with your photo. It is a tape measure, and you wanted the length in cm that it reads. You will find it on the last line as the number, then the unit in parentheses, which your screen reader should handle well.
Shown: 7.8 (cm)
